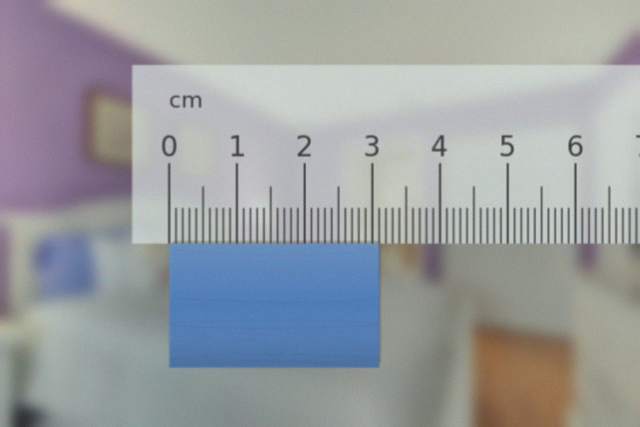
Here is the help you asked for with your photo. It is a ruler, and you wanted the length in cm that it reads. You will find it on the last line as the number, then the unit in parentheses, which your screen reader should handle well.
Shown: 3.1 (cm)
